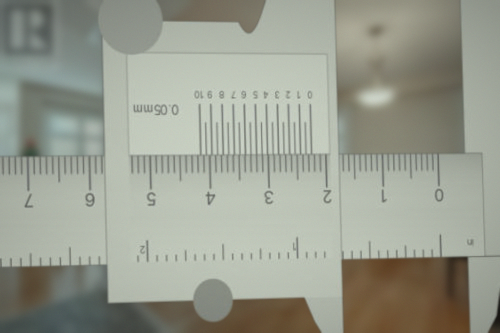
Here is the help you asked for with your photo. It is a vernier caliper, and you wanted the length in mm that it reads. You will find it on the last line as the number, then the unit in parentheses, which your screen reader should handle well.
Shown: 22.5 (mm)
